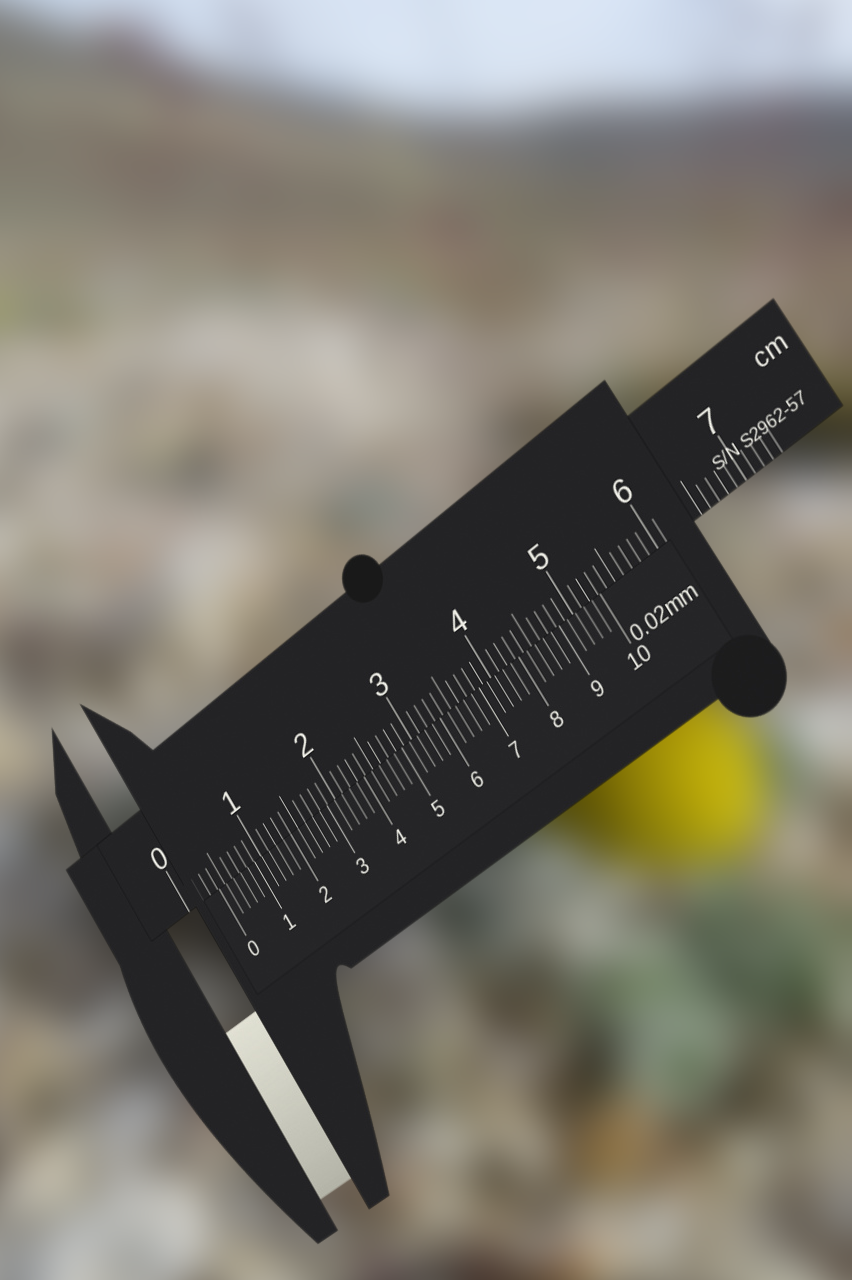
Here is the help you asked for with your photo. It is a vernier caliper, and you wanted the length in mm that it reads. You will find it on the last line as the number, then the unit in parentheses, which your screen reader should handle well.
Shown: 4.2 (mm)
